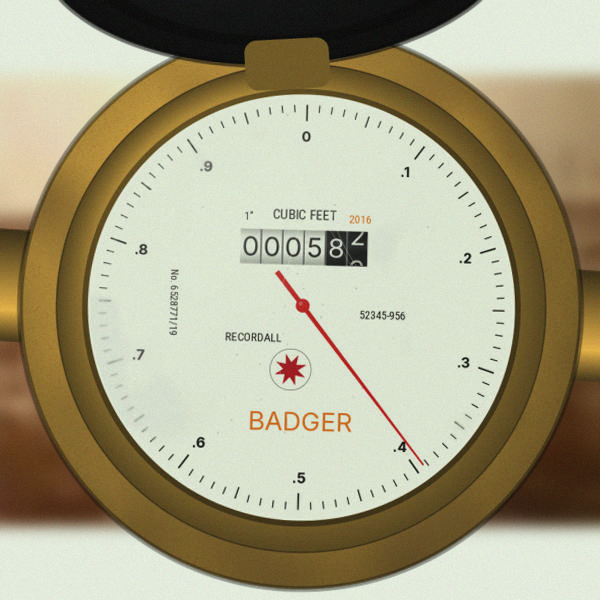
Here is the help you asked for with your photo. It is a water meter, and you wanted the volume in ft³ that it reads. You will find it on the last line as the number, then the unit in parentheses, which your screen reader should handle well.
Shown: 582.39 (ft³)
